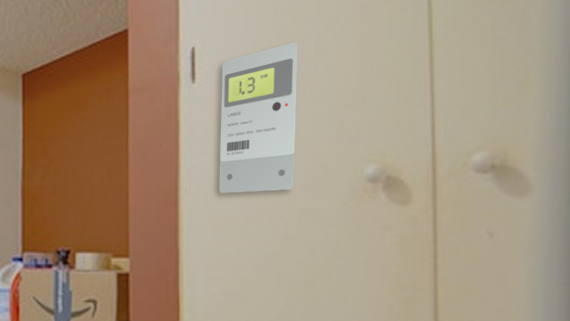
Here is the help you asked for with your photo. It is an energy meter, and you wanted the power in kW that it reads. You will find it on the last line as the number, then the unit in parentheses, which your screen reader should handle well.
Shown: 1.3 (kW)
